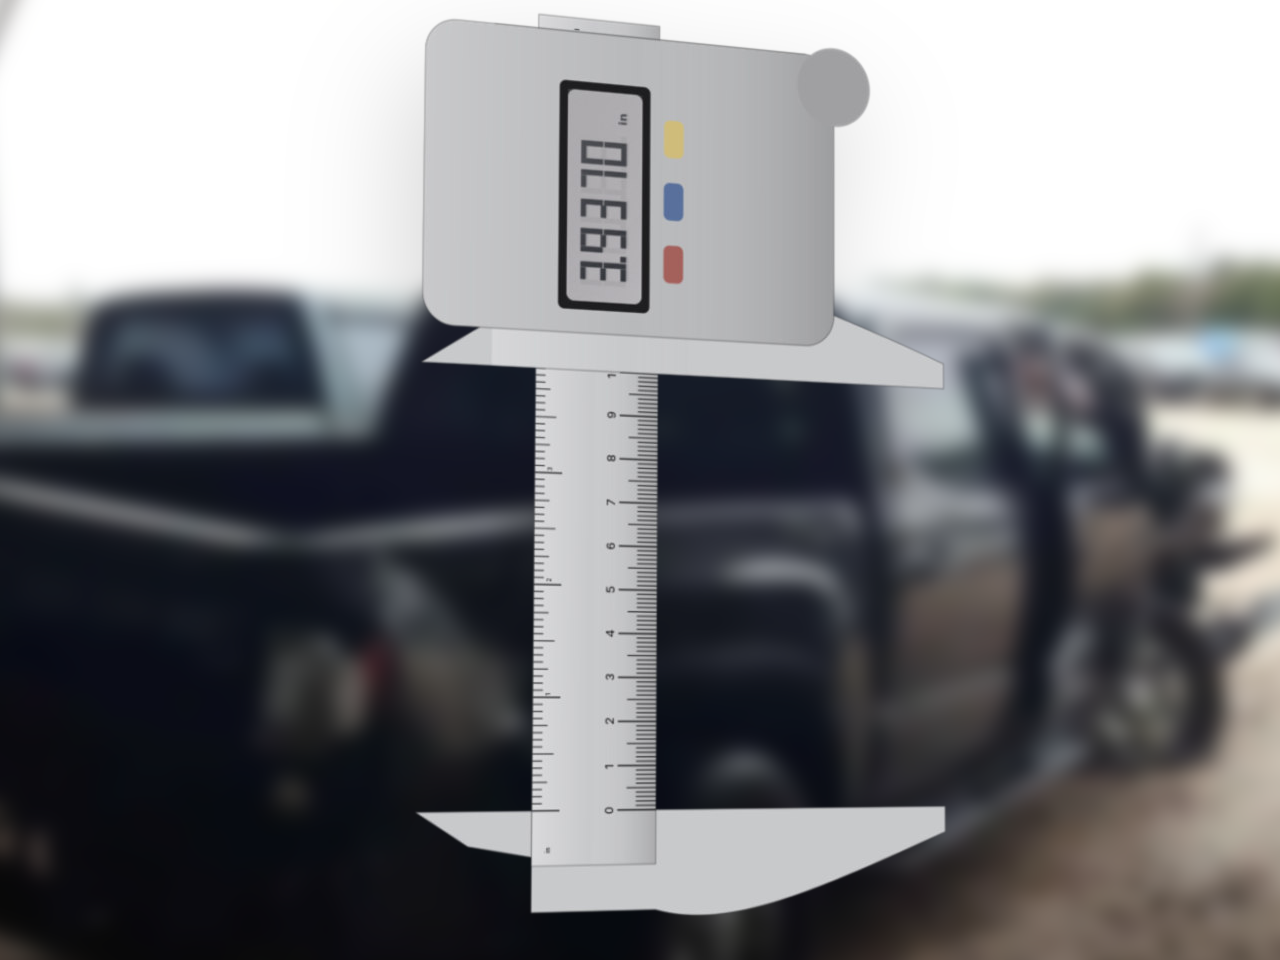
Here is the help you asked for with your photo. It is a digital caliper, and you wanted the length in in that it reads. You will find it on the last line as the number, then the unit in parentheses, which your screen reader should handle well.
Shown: 3.9370 (in)
